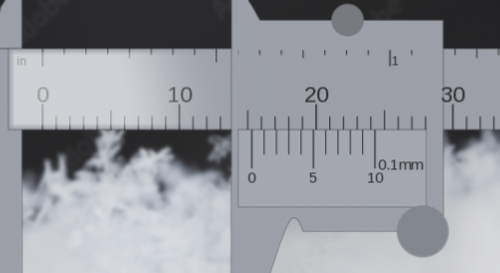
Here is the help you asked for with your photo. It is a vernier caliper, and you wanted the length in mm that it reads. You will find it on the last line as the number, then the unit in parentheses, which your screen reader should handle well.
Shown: 15.3 (mm)
